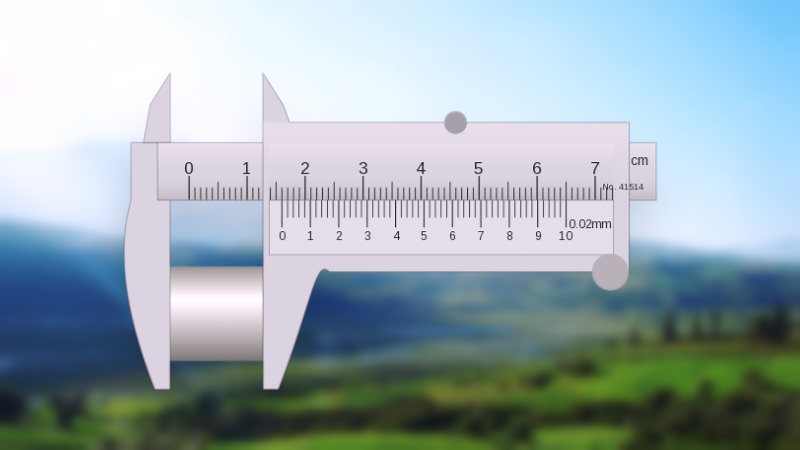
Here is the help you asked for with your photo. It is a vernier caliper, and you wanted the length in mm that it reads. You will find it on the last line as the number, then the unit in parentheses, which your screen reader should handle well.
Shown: 16.0 (mm)
